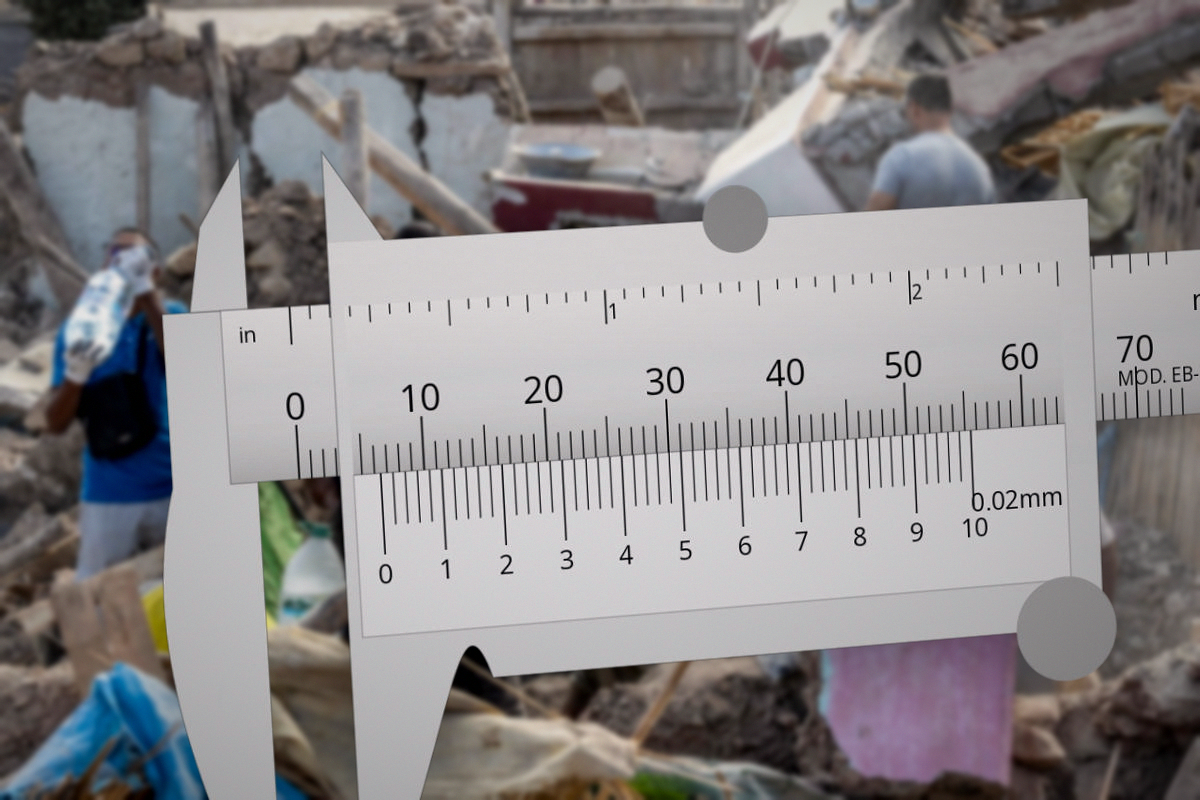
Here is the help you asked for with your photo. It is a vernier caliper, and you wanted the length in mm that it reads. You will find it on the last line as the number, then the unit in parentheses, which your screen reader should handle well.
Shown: 6.5 (mm)
